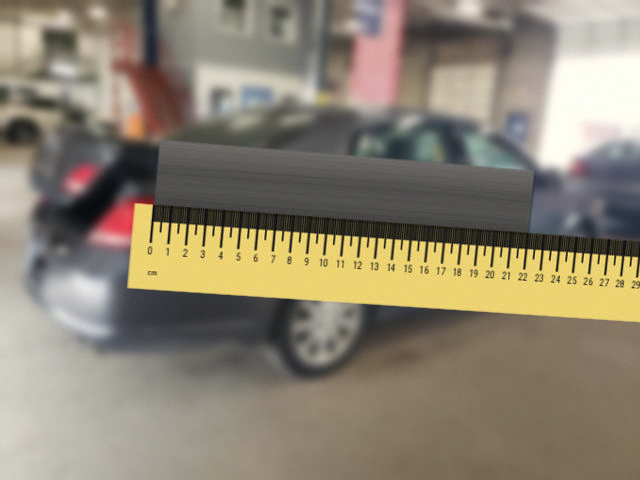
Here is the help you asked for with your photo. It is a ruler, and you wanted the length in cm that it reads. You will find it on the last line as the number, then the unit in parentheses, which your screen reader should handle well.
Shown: 22 (cm)
